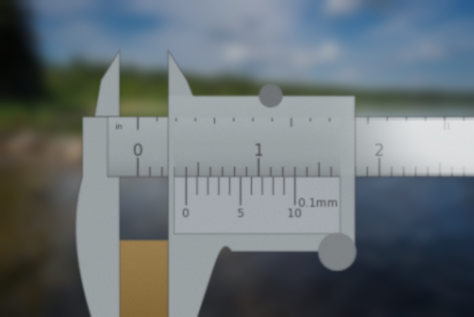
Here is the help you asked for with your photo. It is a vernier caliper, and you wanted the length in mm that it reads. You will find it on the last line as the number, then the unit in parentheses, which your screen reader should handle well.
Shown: 4.0 (mm)
